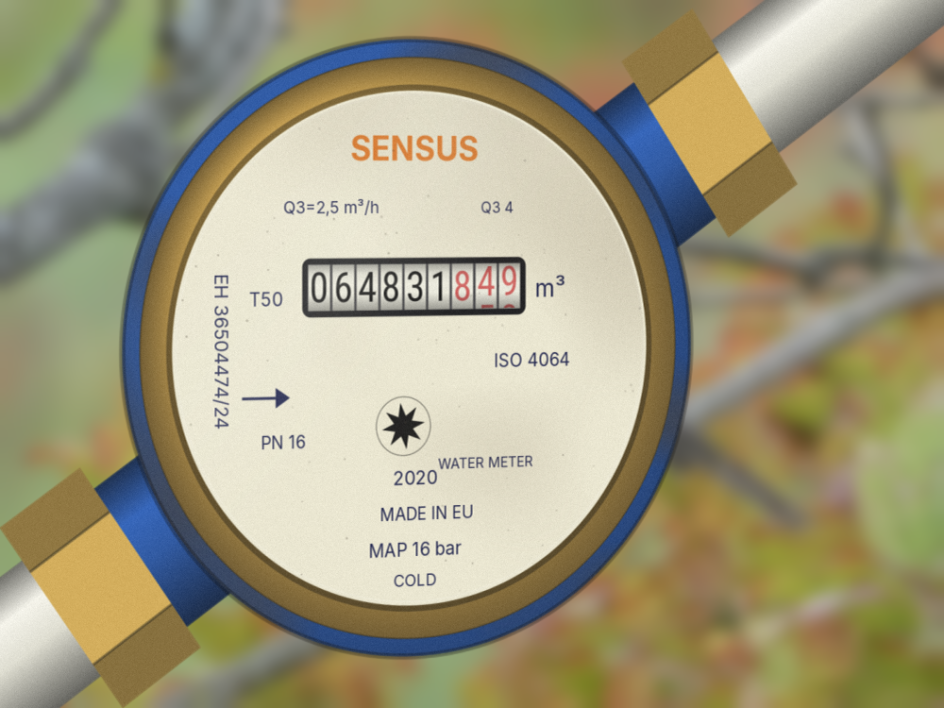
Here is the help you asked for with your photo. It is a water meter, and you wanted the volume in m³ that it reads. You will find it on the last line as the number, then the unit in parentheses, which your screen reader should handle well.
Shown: 64831.849 (m³)
